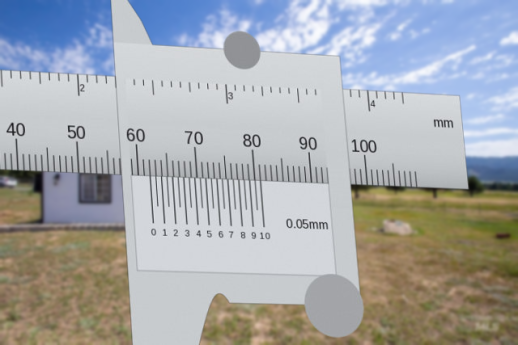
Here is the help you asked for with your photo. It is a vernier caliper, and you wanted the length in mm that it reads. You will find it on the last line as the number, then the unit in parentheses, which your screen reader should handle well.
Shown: 62.0 (mm)
